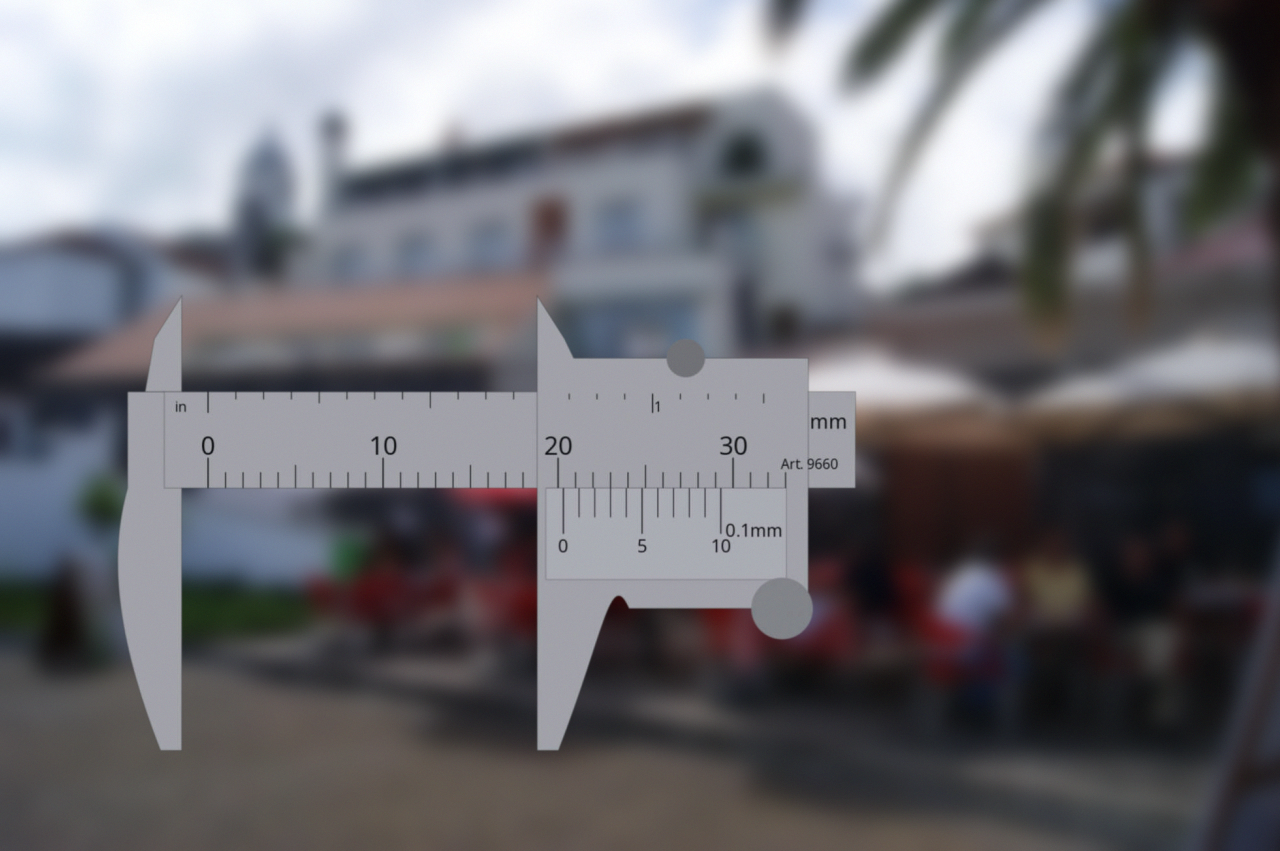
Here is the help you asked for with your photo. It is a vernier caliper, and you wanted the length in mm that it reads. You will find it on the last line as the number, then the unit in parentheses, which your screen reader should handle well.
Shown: 20.3 (mm)
